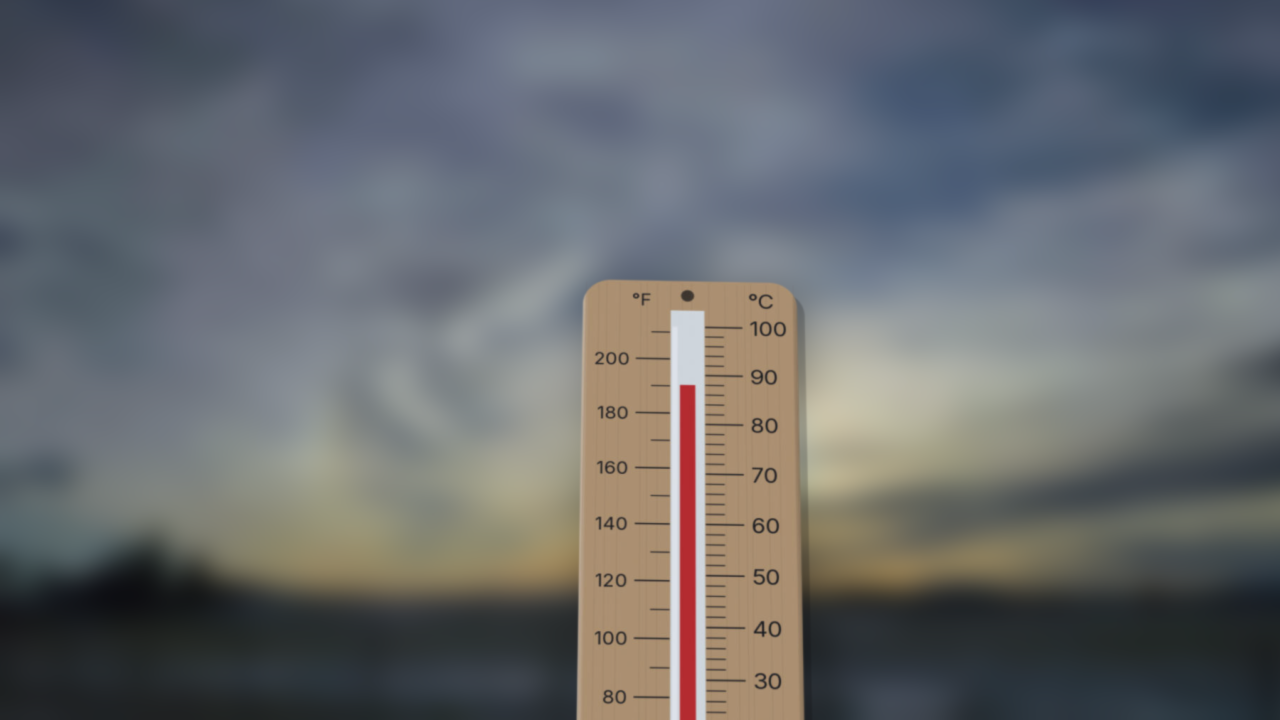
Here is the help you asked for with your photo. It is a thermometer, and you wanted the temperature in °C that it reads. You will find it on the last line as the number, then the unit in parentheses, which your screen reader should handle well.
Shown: 88 (°C)
